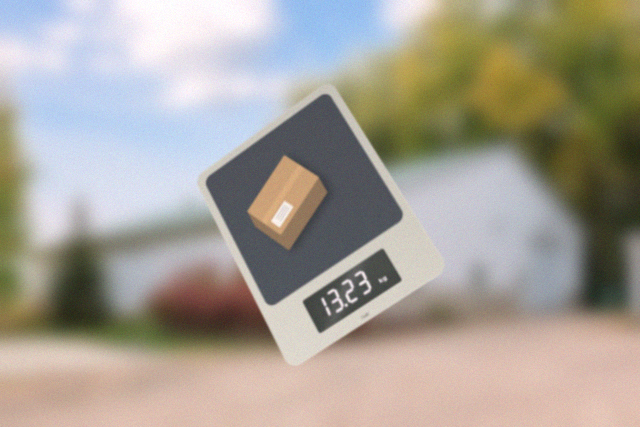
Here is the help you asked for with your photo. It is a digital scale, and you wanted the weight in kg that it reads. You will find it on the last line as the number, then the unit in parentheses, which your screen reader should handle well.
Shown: 13.23 (kg)
